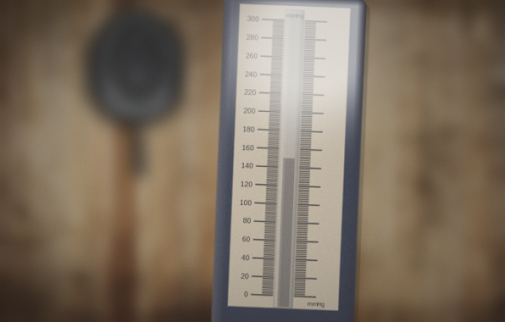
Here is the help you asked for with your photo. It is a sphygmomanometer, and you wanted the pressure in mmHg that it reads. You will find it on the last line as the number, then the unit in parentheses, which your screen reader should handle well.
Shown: 150 (mmHg)
